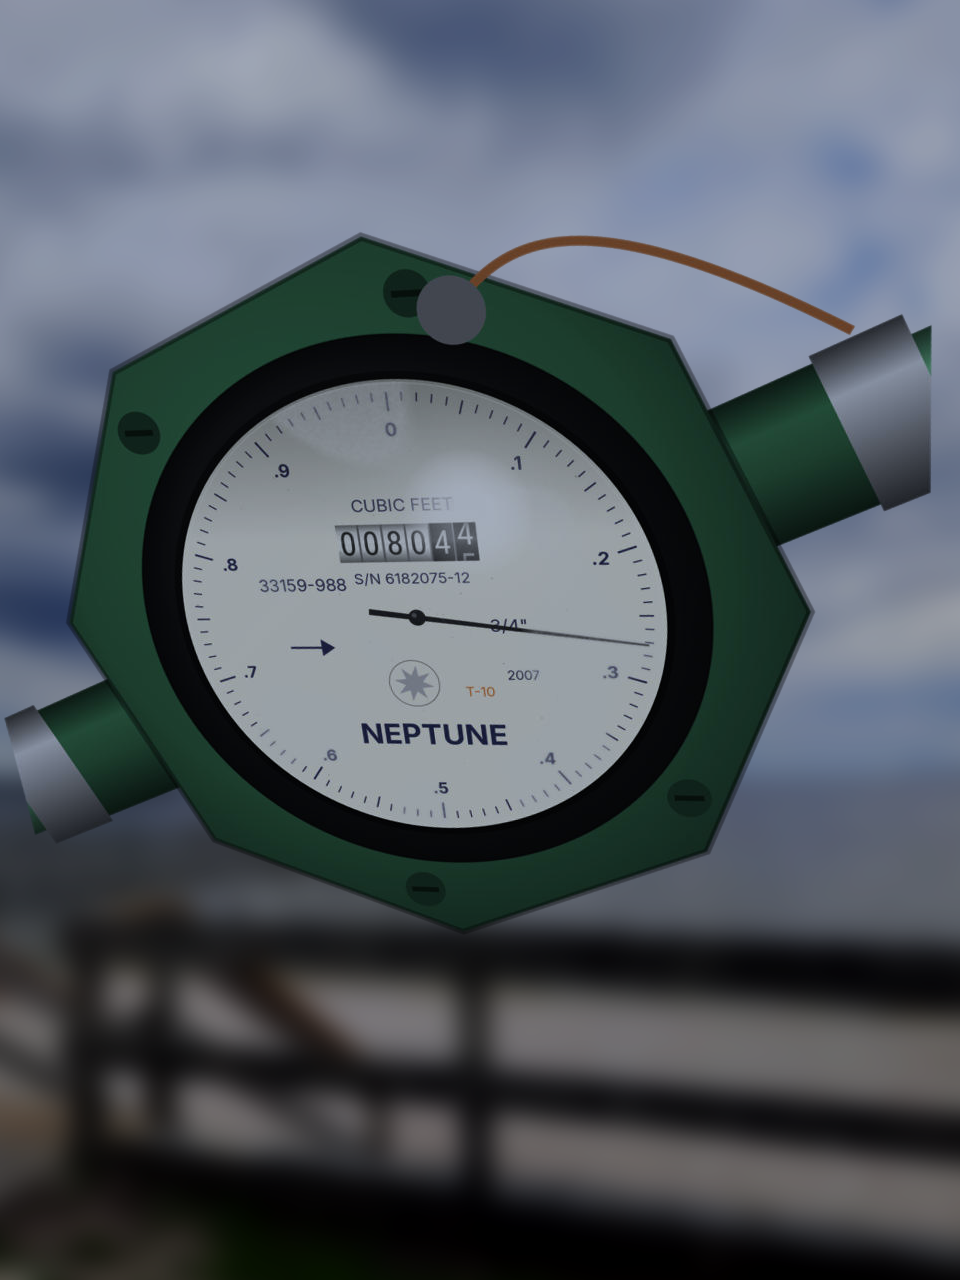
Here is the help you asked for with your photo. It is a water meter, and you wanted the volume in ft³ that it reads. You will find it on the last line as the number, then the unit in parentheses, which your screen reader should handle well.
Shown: 8044.27 (ft³)
